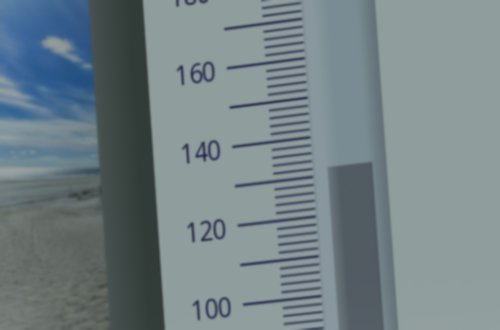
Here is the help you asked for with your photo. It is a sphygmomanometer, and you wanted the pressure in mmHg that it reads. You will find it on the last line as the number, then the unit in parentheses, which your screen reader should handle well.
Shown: 132 (mmHg)
